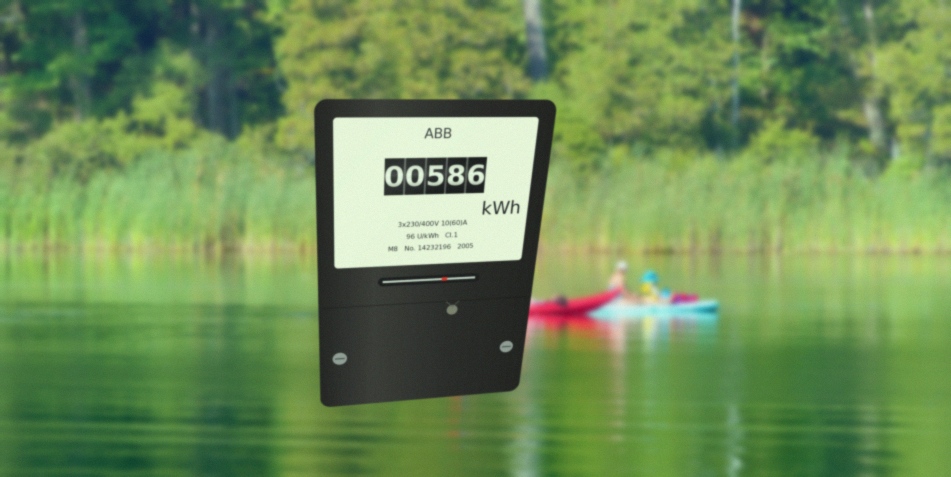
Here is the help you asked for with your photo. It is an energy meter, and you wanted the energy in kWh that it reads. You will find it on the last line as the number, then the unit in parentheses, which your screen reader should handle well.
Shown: 586 (kWh)
